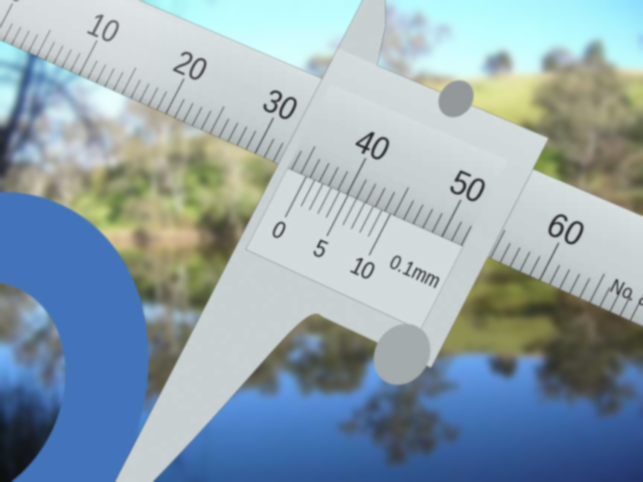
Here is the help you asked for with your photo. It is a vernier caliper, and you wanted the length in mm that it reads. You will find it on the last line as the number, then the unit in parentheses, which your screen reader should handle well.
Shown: 35.6 (mm)
